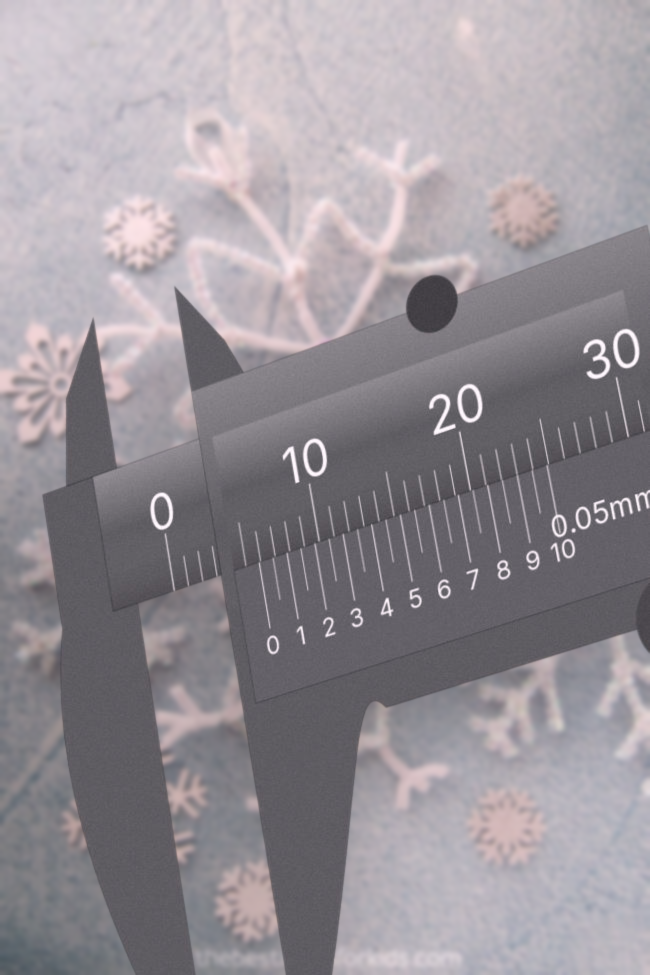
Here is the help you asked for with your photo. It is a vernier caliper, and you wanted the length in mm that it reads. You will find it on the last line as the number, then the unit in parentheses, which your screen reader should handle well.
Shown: 5.9 (mm)
